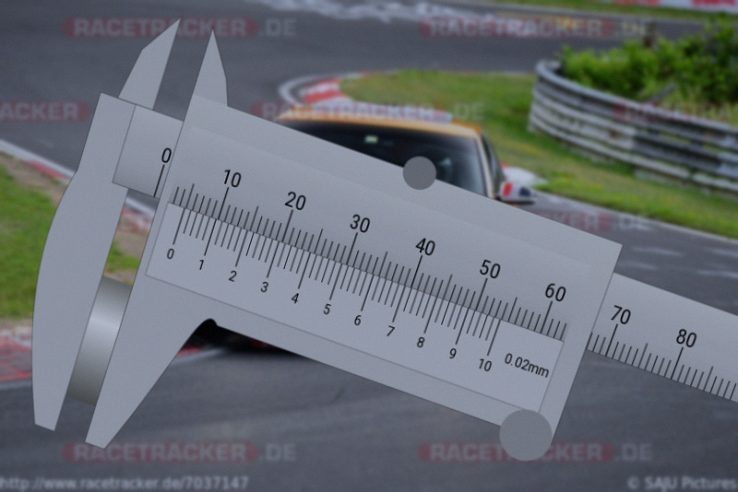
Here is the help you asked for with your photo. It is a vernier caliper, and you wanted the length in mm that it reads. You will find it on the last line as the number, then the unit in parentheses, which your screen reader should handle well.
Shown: 4.8 (mm)
